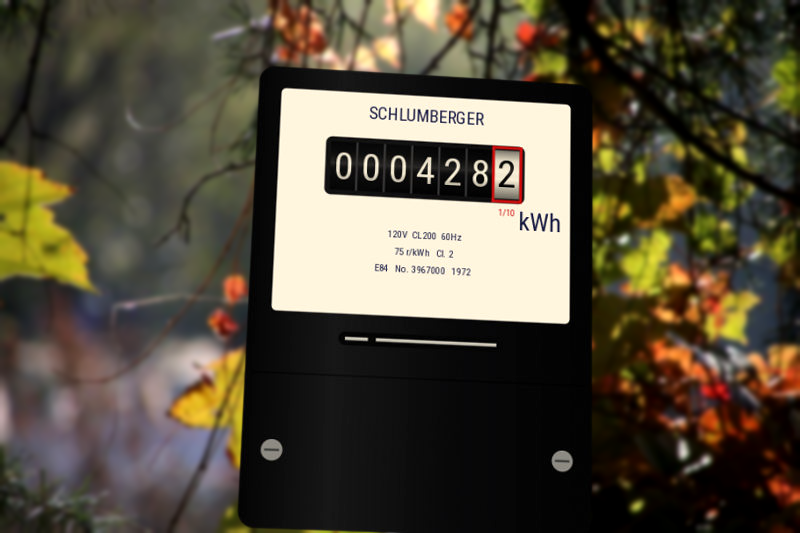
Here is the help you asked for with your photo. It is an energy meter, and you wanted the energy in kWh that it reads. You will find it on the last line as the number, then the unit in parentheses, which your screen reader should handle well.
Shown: 428.2 (kWh)
